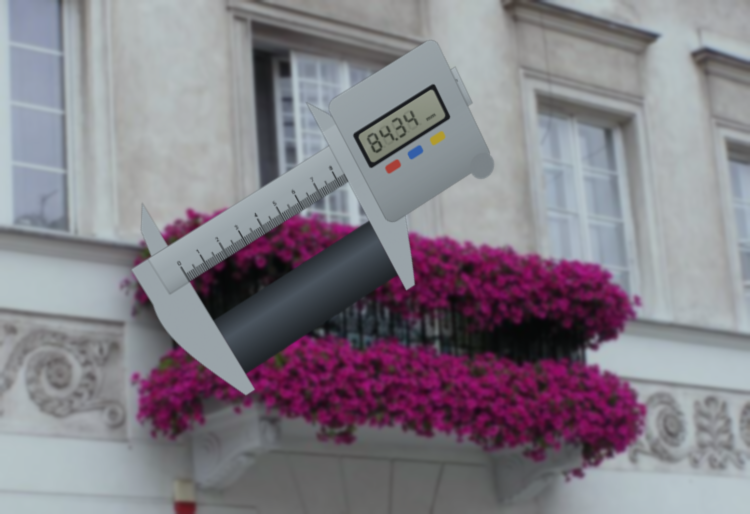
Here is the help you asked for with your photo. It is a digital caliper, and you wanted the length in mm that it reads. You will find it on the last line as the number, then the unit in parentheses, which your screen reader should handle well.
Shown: 84.34 (mm)
